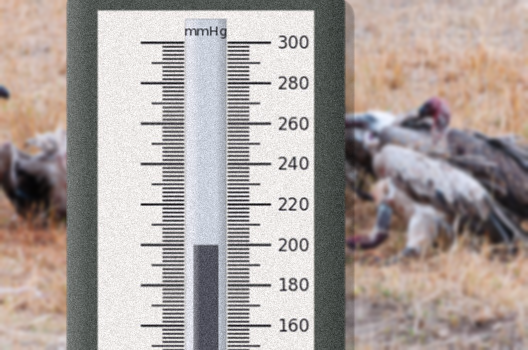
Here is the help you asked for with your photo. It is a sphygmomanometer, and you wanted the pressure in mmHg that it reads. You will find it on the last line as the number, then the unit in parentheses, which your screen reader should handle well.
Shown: 200 (mmHg)
